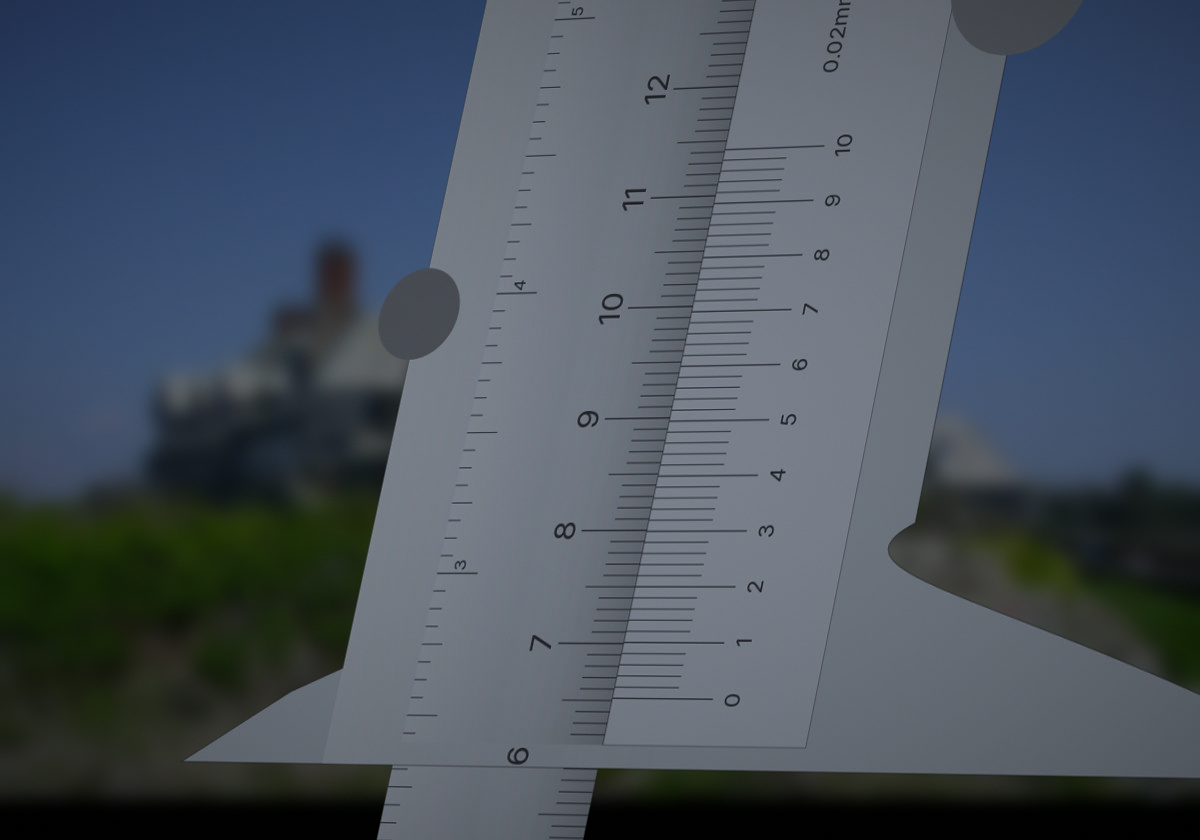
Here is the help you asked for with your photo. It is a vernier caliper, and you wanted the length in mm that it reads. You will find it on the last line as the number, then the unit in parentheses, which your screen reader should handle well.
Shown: 65.2 (mm)
